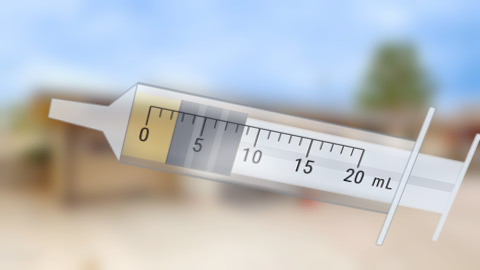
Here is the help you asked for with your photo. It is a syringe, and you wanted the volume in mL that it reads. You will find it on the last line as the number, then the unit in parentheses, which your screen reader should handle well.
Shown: 2.5 (mL)
